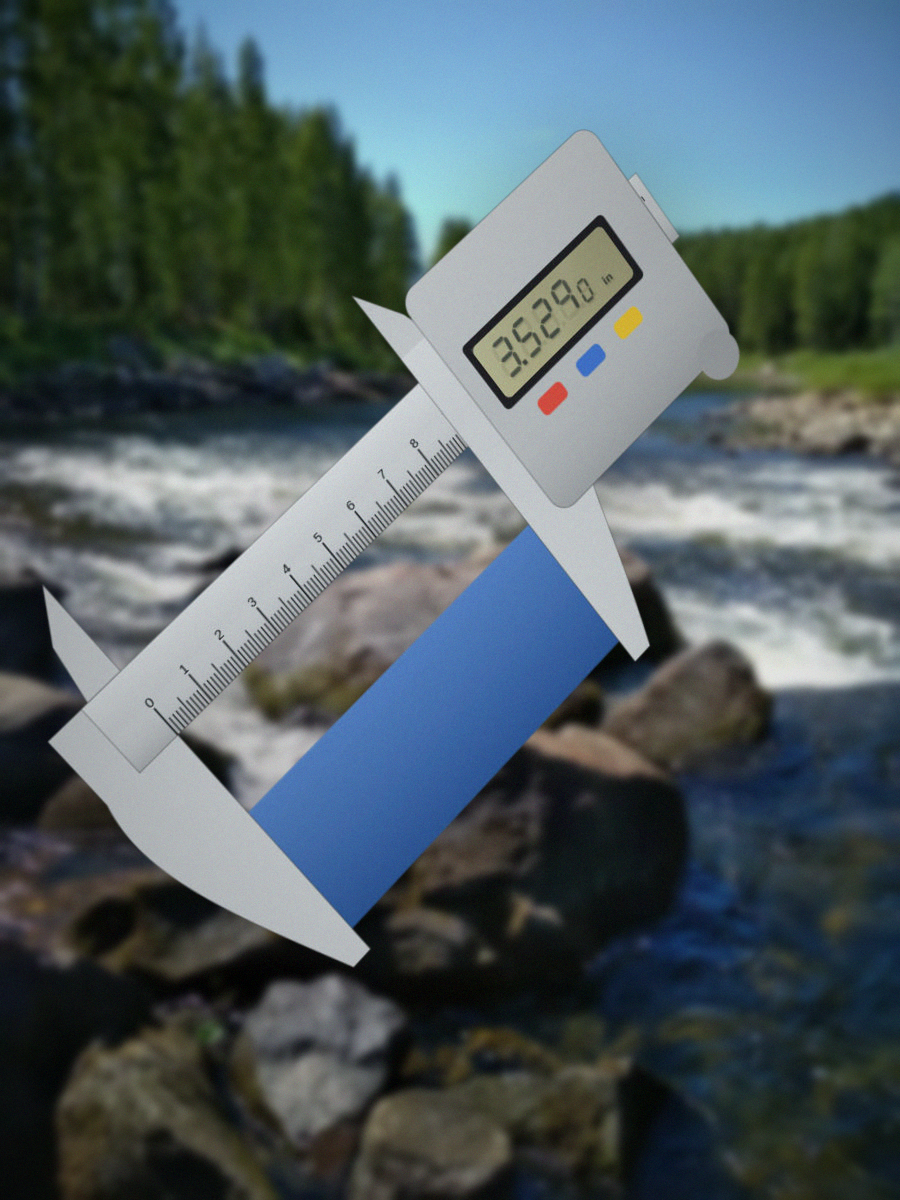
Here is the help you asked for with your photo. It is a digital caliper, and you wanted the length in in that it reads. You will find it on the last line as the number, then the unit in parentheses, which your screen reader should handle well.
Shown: 3.5290 (in)
